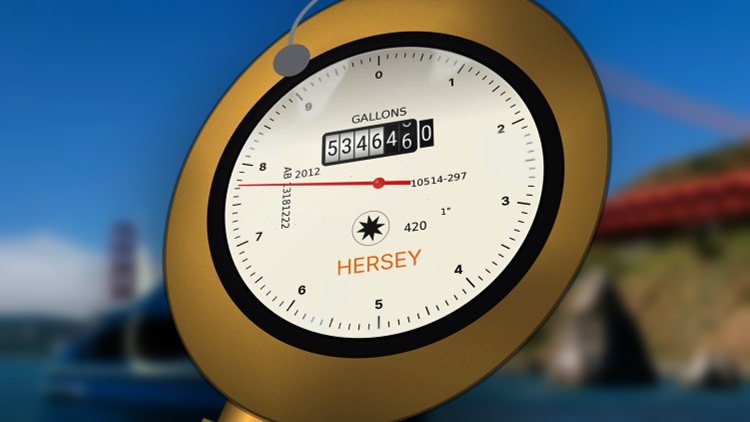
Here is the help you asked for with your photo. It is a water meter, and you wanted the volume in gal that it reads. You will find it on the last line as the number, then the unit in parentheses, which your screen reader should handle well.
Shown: 5346457.7 (gal)
